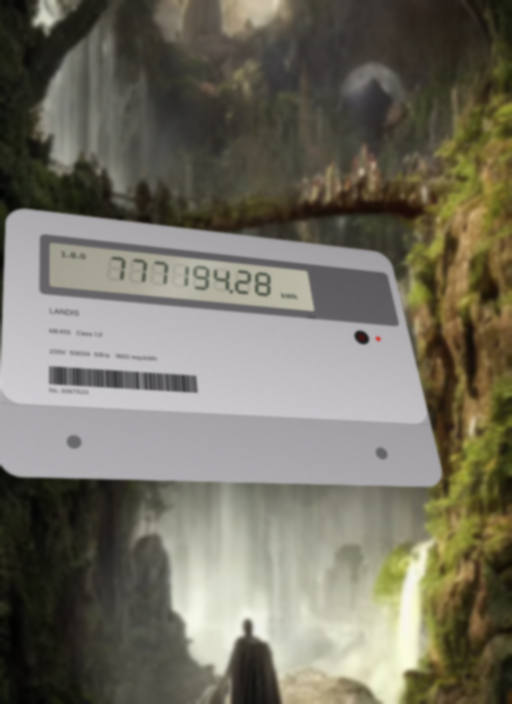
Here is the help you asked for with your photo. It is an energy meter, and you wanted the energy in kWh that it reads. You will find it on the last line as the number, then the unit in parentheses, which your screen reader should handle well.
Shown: 777194.28 (kWh)
